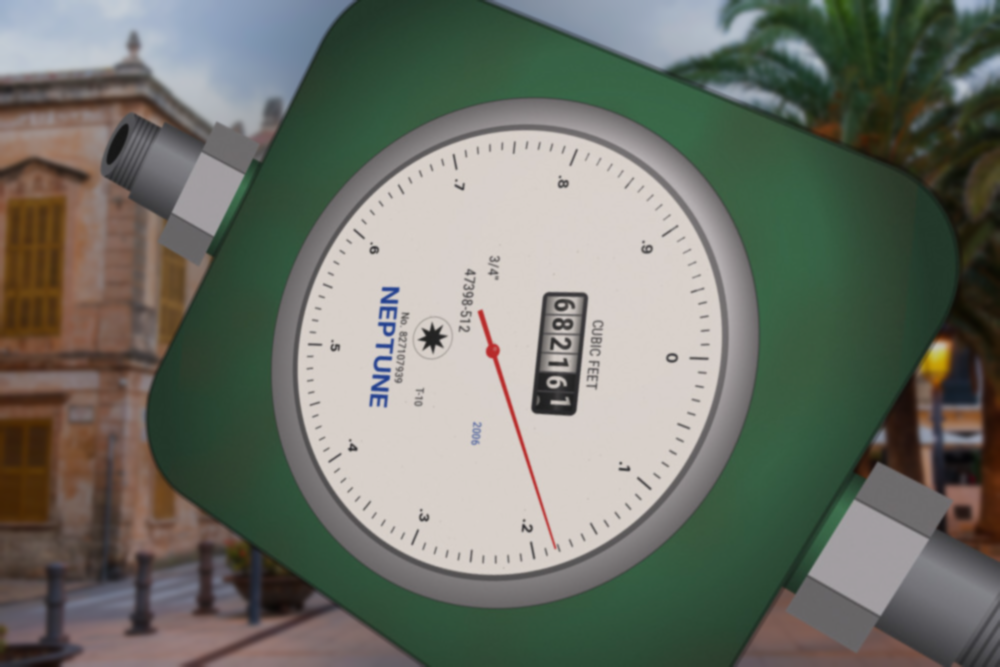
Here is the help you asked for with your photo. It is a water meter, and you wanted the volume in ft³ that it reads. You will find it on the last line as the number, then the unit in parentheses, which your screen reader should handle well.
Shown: 682161.18 (ft³)
